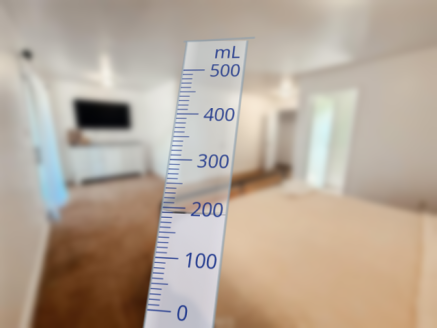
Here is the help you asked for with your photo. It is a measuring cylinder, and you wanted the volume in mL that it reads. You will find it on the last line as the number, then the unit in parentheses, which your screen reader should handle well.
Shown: 190 (mL)
